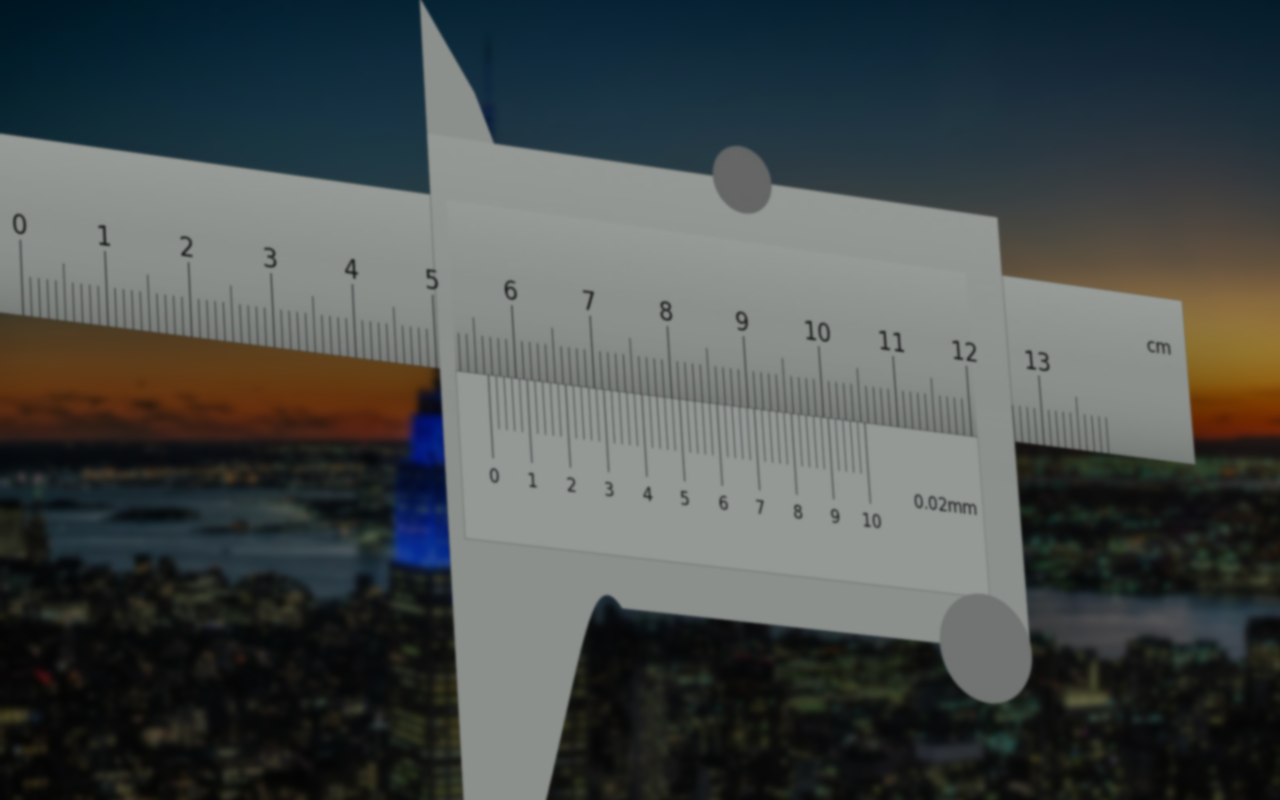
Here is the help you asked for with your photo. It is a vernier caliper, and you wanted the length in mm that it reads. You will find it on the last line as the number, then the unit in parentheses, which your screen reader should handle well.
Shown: 56.5 (mm)
